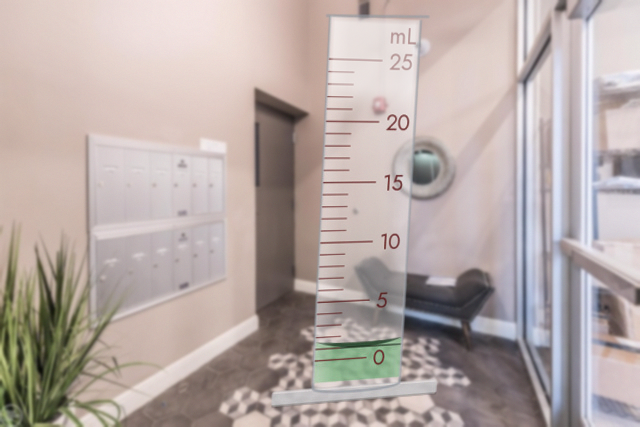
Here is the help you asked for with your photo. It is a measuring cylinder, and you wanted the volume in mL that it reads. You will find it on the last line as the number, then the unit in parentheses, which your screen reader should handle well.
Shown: 1 (mL)
